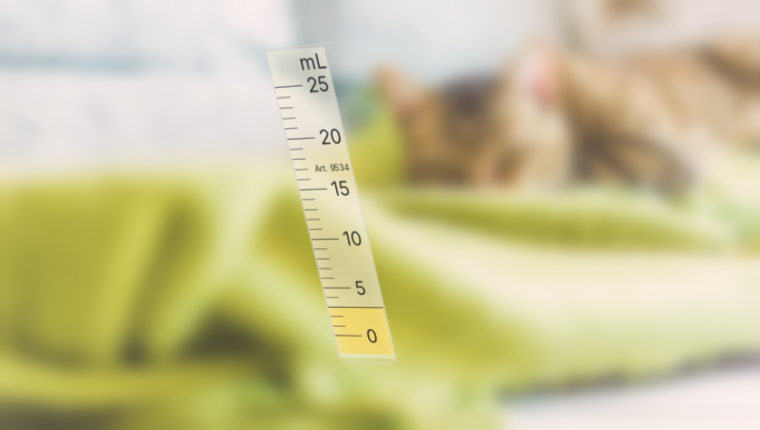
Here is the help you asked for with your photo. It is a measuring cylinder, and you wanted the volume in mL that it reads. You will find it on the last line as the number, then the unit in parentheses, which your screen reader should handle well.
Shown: 3 (mL)
